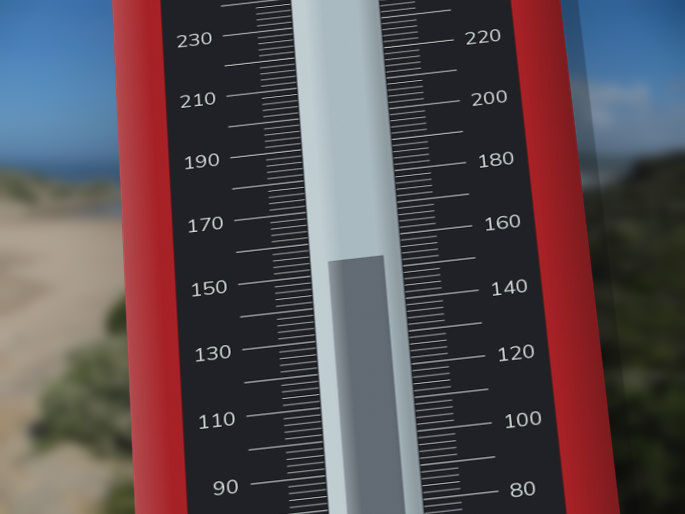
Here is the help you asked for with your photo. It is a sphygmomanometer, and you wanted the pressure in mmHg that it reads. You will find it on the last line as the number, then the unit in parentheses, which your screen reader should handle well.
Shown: 154 (mmHg)
